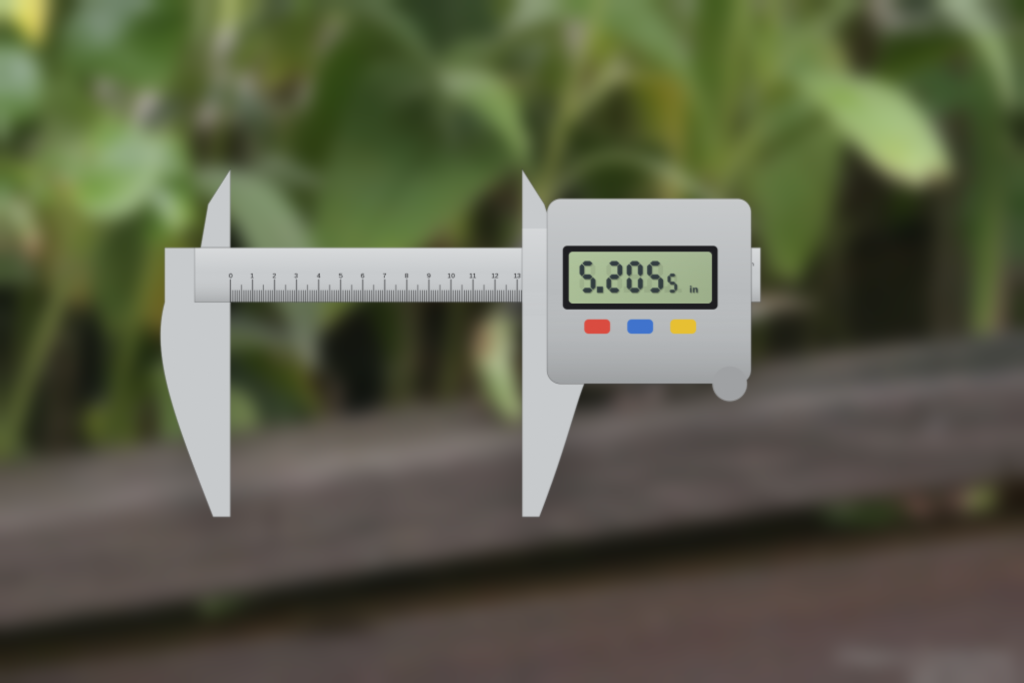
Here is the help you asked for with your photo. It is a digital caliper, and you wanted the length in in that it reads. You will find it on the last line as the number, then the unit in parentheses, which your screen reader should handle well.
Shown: 5.2055 (in)
